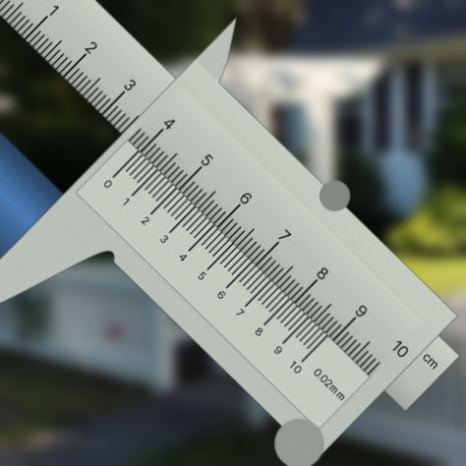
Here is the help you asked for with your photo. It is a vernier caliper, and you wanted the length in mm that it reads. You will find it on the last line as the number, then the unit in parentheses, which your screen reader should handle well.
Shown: 39.6 (mm)
